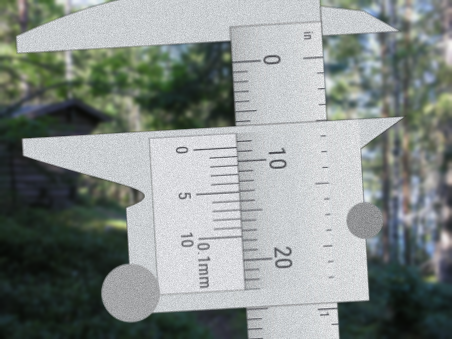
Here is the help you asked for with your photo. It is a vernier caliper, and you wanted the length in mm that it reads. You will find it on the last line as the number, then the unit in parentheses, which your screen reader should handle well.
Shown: 8.6 (mm)
